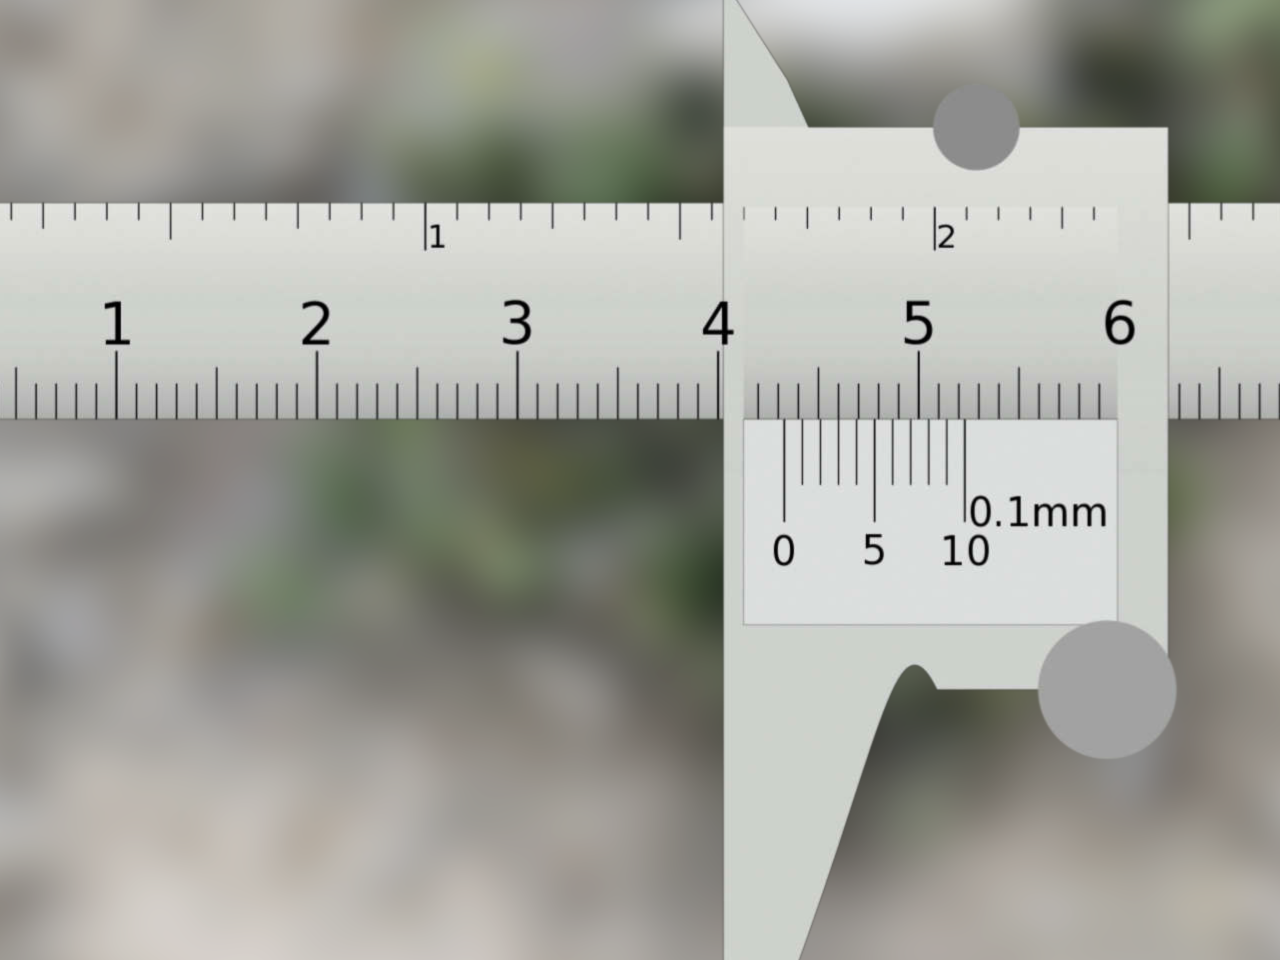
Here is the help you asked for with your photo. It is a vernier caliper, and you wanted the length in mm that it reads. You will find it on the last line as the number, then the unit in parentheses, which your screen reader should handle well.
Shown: 43.3 (mm)
